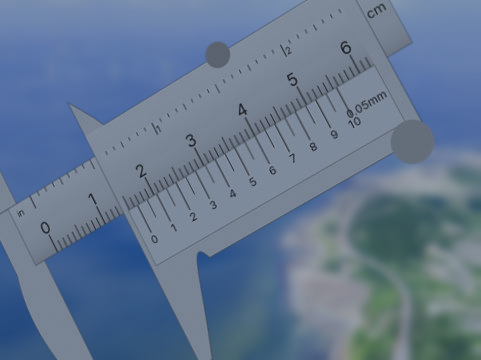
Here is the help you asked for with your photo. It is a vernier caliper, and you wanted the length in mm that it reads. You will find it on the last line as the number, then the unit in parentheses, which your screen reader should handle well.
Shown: 16.6 (mm)
